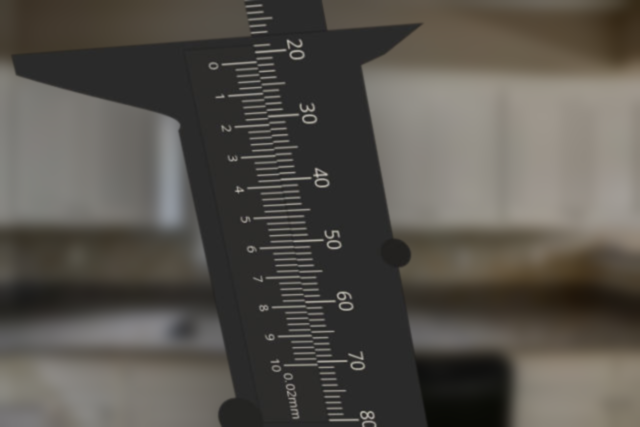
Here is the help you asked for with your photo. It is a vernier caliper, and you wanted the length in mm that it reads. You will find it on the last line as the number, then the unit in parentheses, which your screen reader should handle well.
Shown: 21.5 (mm)
